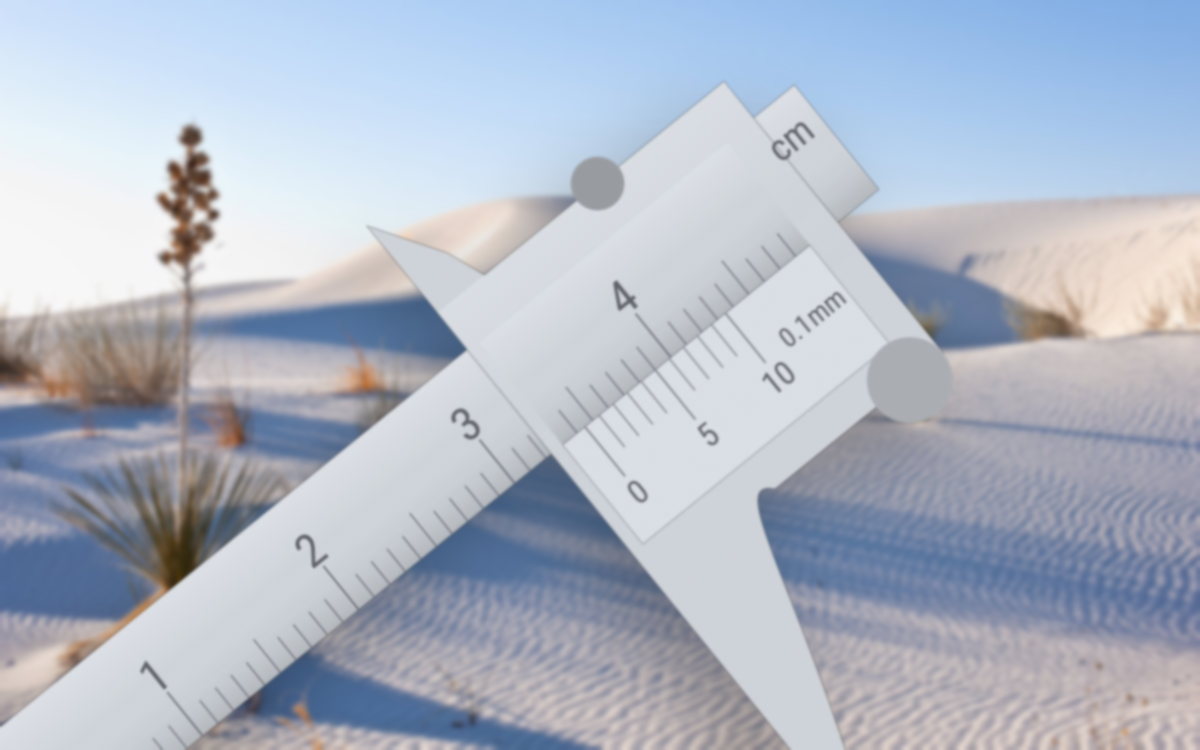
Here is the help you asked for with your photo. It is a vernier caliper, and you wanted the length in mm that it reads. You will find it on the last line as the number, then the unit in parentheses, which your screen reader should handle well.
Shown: 34.5 (mm)
